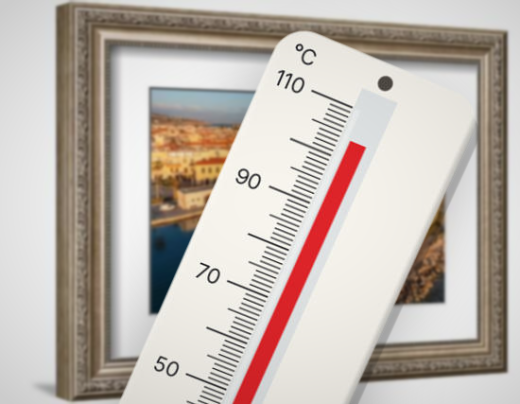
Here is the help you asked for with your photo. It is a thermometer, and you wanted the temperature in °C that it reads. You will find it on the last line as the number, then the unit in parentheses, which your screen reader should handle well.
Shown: 104 (°C)
